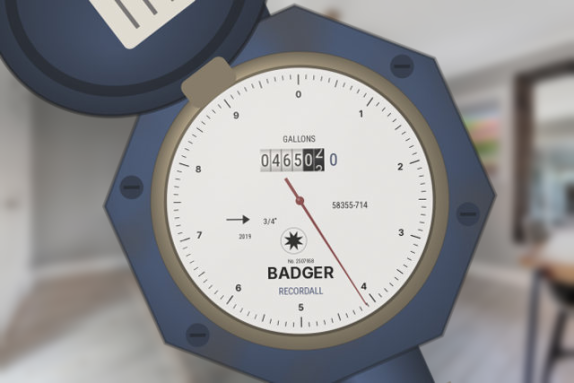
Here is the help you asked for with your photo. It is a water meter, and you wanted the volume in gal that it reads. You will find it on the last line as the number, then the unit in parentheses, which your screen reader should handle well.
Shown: 465024.1 (gal)
